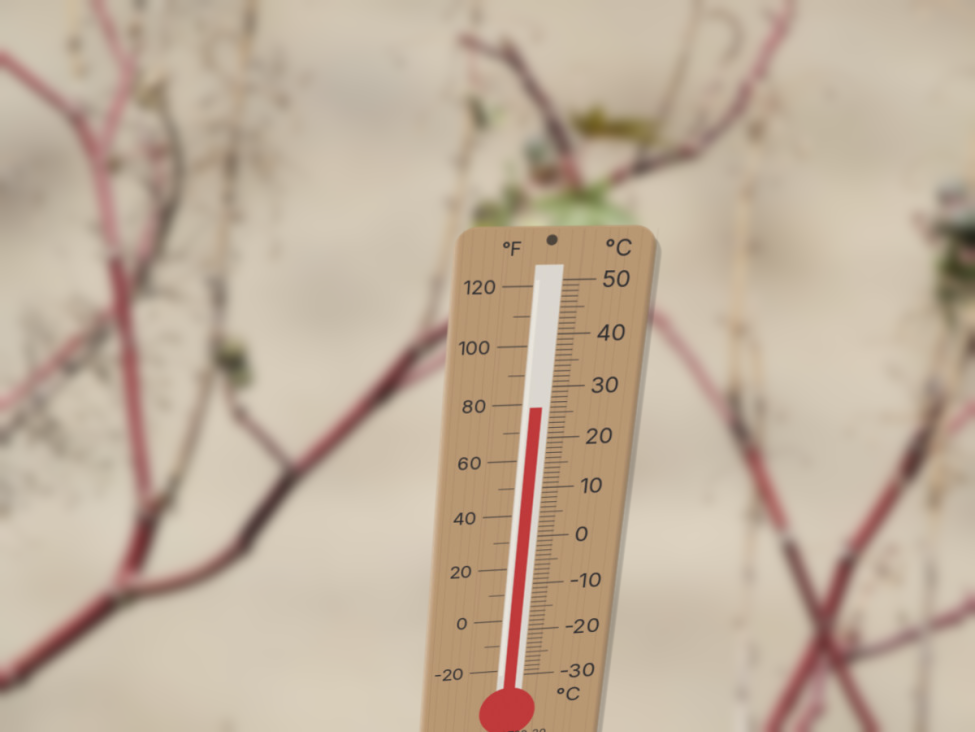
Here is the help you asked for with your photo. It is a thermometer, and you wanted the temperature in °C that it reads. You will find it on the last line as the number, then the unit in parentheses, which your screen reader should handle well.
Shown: 26 (°C)
